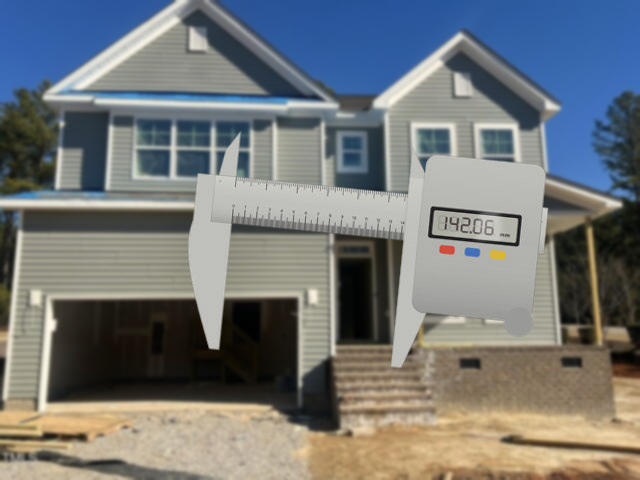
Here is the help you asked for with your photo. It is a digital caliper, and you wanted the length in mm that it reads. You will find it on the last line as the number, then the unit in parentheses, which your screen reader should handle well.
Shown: 142.06 (mm)
